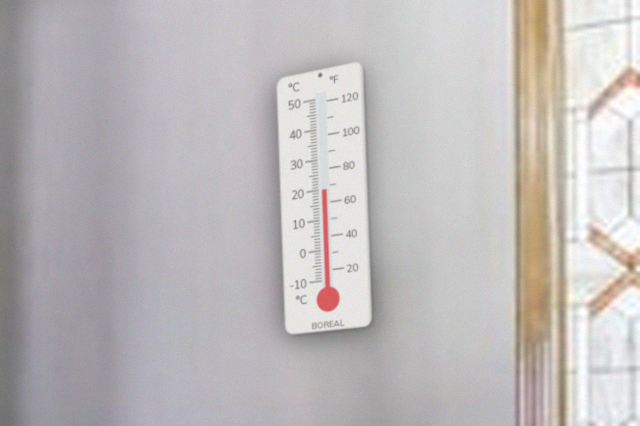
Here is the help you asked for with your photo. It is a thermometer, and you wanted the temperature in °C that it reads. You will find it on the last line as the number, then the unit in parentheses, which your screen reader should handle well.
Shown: 20 (°C)
